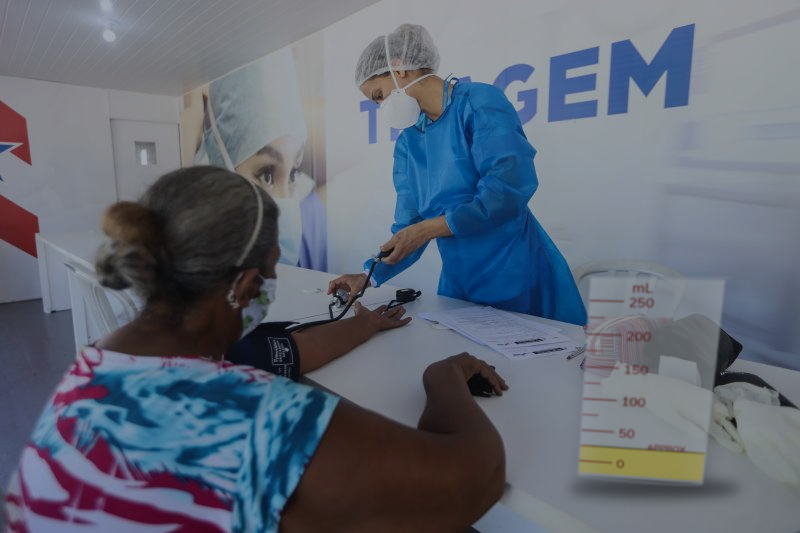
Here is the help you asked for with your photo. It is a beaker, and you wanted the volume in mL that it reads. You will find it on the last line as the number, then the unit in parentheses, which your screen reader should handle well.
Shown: 25 (mL)
